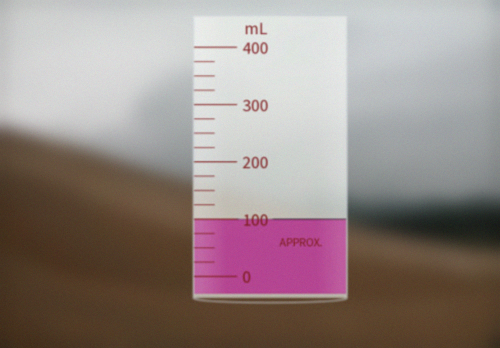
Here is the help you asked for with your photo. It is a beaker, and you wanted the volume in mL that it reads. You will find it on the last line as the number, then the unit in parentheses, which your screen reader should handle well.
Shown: 100 (mL)
